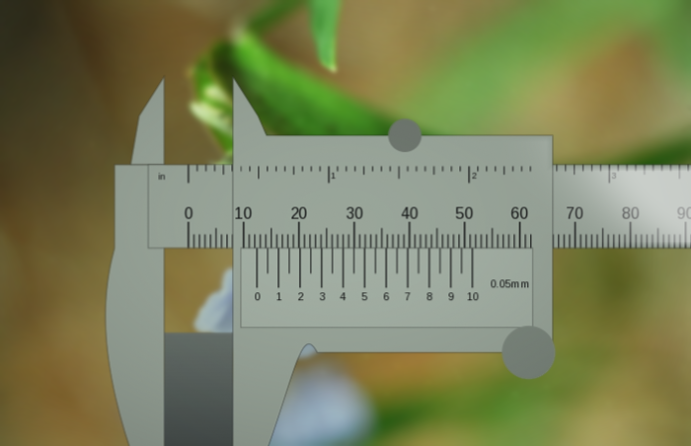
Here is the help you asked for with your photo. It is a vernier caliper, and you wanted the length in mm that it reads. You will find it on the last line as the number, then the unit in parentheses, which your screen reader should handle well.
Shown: 12.4 (mm)
